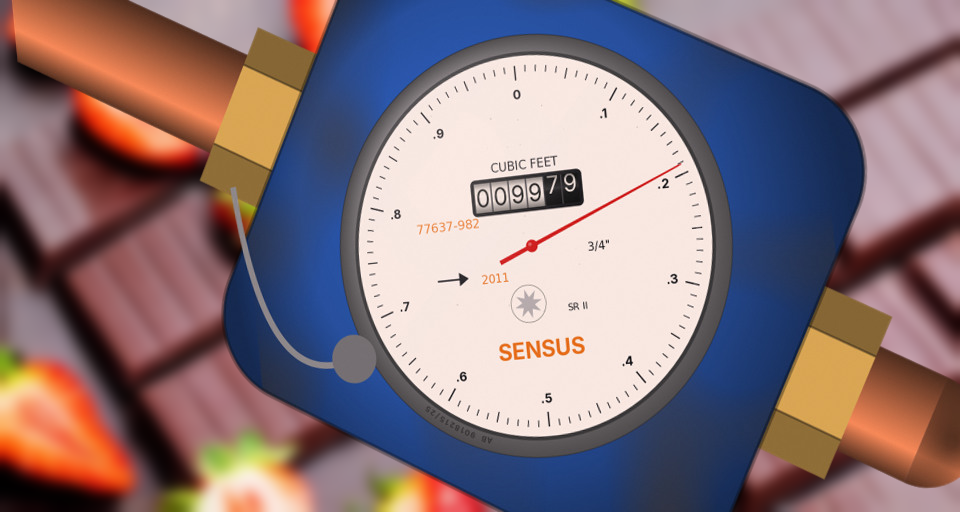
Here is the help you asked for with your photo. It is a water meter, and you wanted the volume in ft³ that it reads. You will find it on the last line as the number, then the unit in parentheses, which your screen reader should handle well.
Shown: 9979.19 (ft³)
